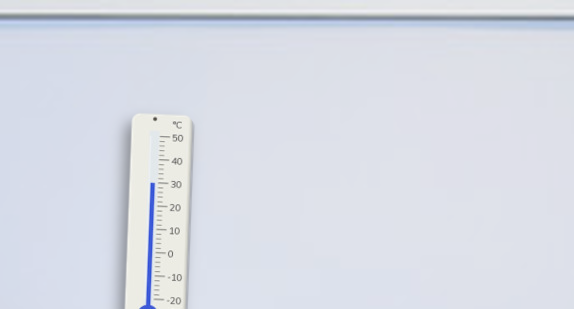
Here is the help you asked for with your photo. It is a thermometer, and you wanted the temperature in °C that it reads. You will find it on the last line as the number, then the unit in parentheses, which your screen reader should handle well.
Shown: 30 (°C)
